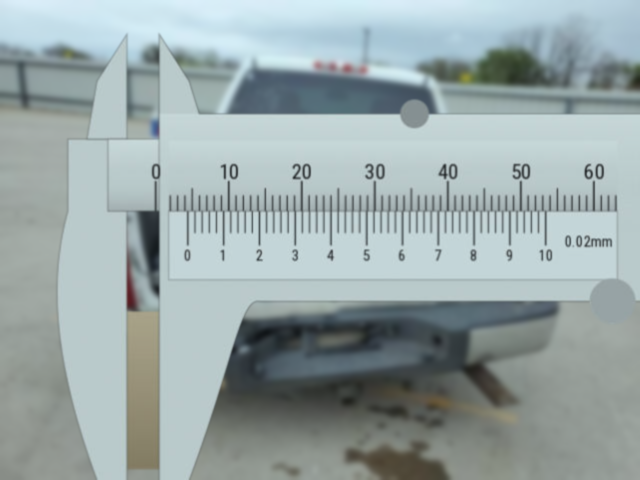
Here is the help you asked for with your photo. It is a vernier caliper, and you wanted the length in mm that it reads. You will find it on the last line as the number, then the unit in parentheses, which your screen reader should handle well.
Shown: 4.4 (mm)
